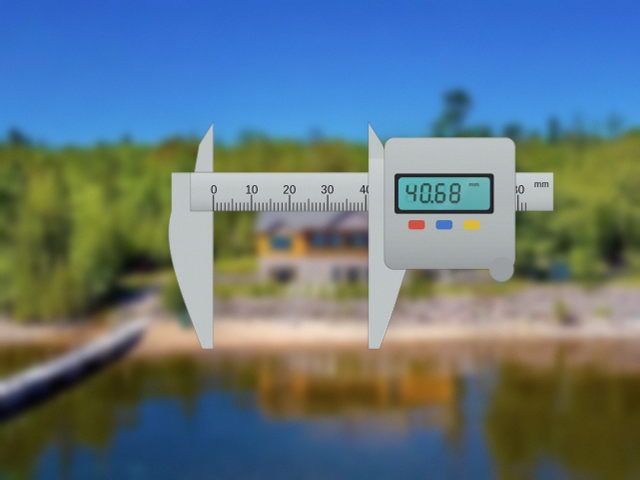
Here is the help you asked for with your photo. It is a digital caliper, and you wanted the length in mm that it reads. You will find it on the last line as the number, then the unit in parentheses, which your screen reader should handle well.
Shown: 40.68 (mm)
